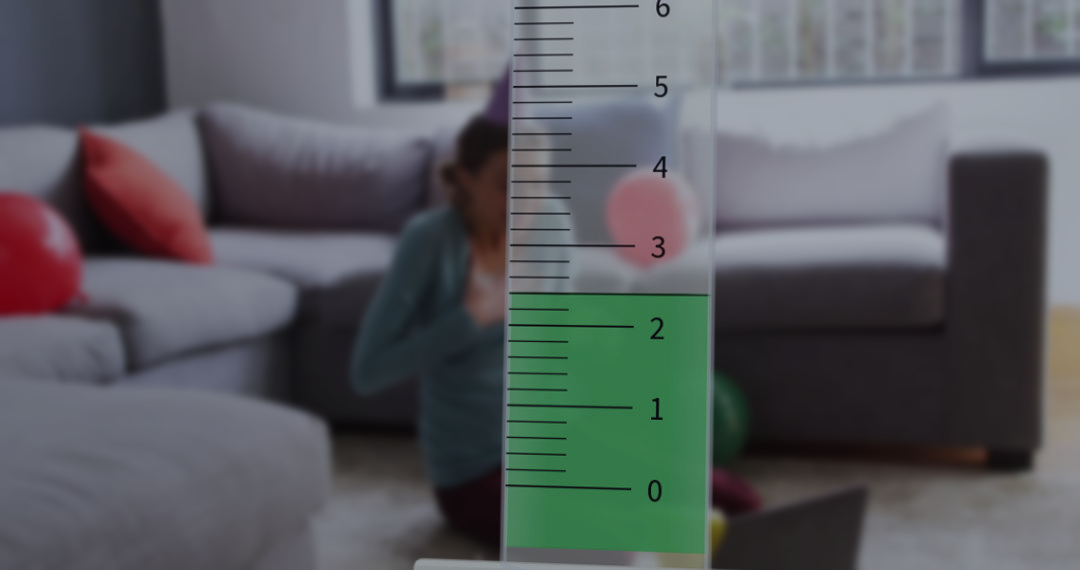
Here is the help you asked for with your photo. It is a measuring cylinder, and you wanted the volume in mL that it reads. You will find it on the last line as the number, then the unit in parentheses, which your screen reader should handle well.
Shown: 2.4 (mL)
